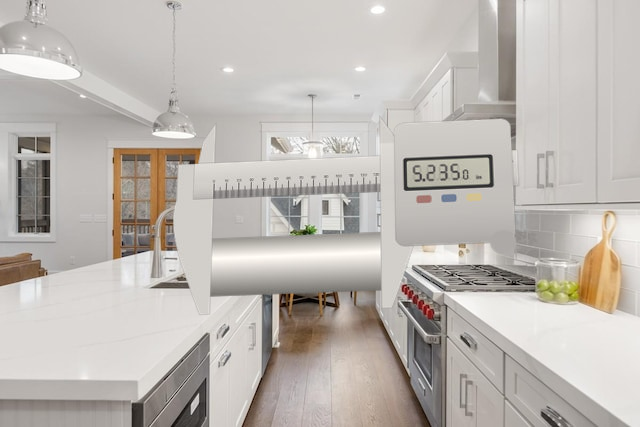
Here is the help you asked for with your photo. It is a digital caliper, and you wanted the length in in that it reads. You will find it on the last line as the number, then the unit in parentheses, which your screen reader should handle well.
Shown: 5.2350 (in)
